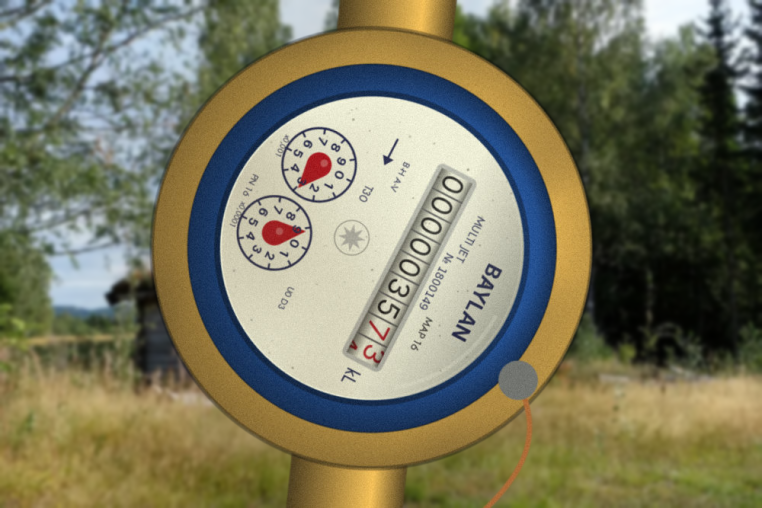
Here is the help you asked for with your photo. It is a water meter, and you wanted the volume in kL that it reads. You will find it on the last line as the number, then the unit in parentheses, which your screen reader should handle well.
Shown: 35.7329 (kL)
